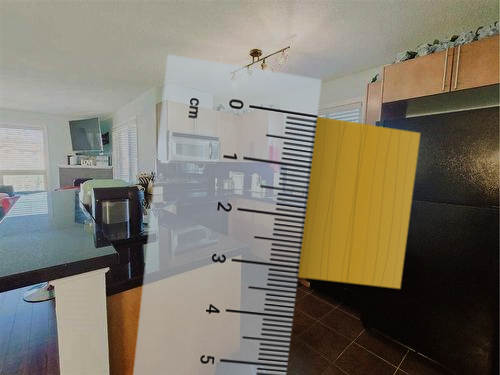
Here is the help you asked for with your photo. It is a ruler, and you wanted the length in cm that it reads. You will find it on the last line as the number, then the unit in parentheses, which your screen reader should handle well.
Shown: 3.2 (cm)
